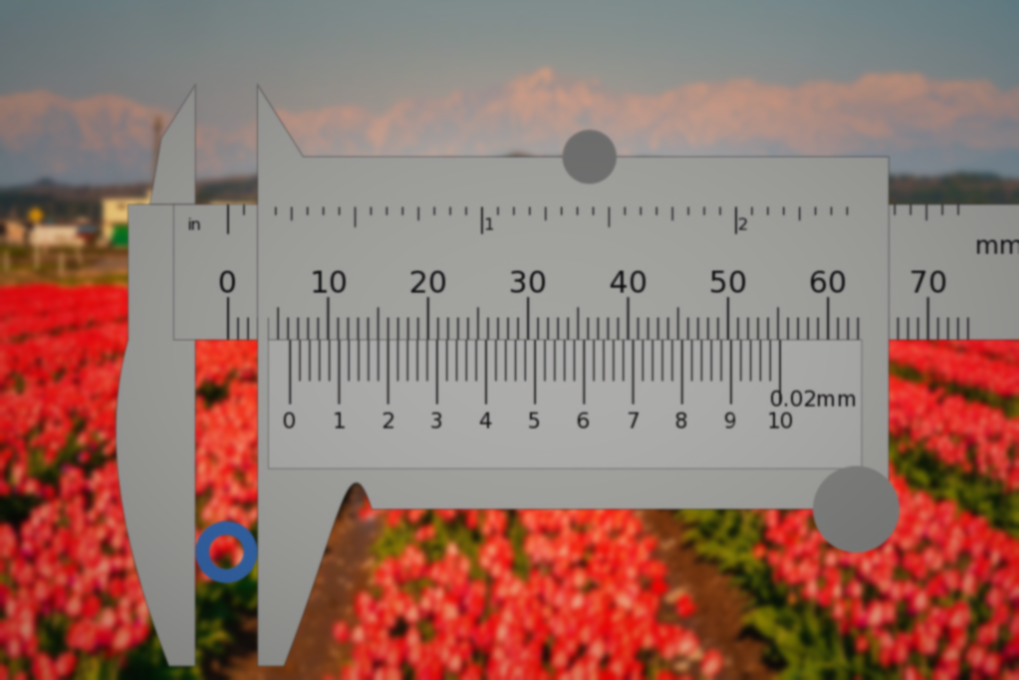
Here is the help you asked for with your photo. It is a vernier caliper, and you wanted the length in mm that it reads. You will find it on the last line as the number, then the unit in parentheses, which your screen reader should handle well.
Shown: 6.2 (mm)
